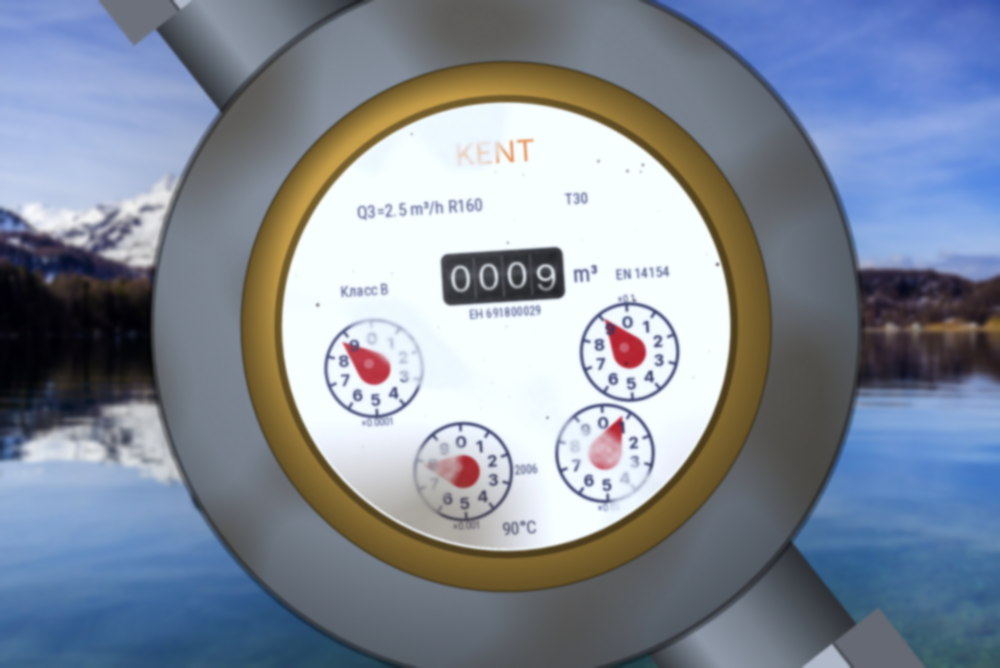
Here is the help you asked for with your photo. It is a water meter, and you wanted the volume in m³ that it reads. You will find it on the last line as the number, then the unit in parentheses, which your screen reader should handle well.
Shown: 8.9078 (m³)
